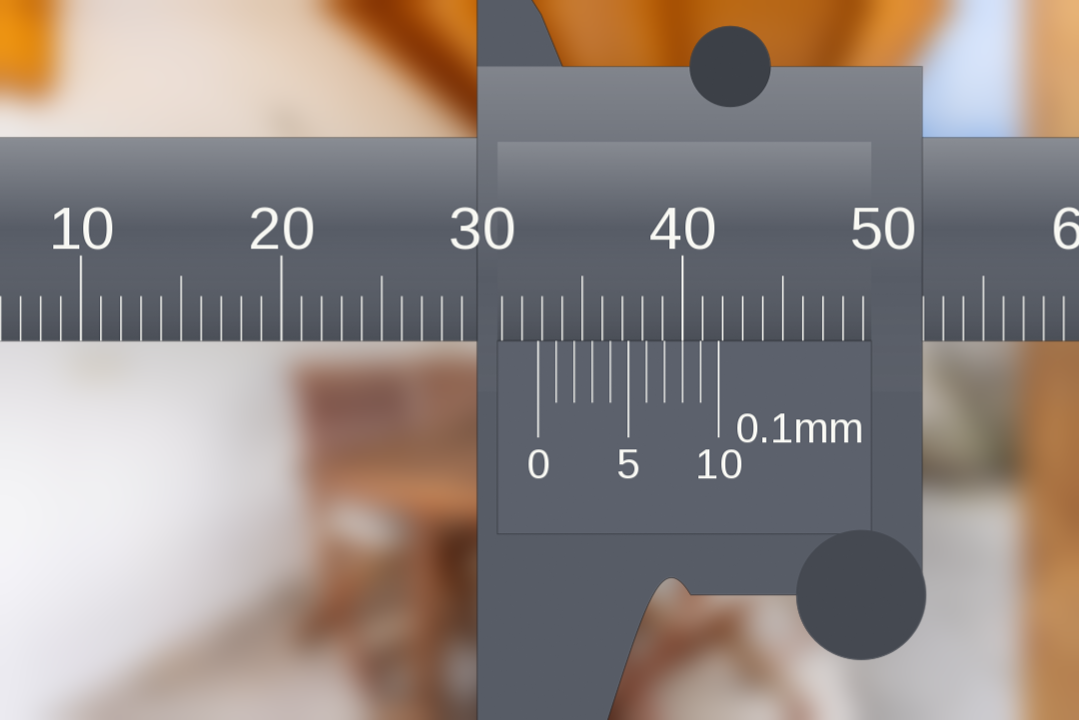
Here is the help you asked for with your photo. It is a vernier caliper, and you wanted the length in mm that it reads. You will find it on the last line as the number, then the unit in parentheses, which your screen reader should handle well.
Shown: 32.8 (mm)
